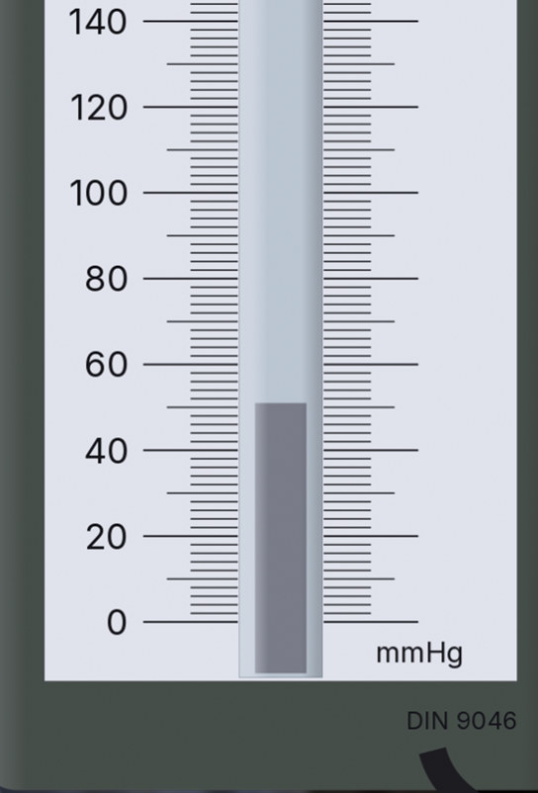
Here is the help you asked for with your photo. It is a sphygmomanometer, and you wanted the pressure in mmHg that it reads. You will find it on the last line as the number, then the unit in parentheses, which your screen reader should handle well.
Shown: 51 (mmHg)
